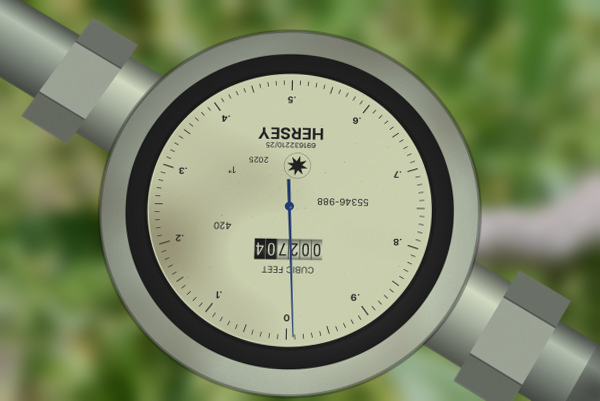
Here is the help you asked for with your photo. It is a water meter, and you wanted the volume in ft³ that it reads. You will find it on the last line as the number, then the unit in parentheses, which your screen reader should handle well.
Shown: 2703.99 (ft³)
